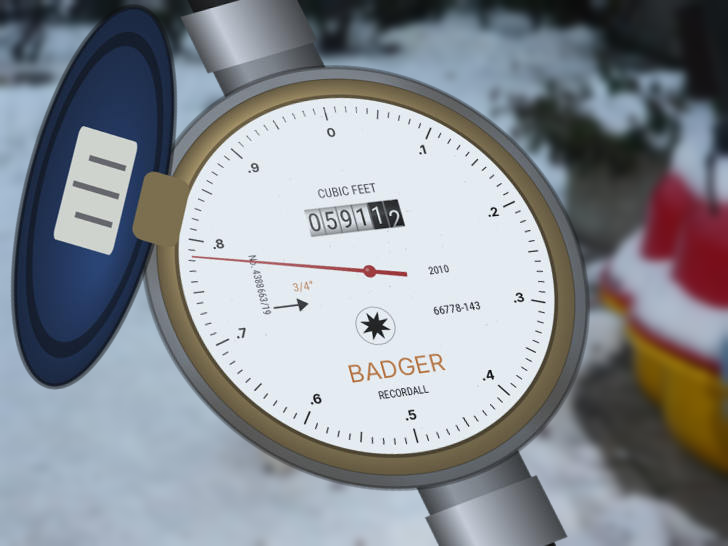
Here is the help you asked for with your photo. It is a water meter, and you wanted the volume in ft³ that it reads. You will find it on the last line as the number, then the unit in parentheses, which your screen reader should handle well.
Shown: 59111.78 (ft³)
